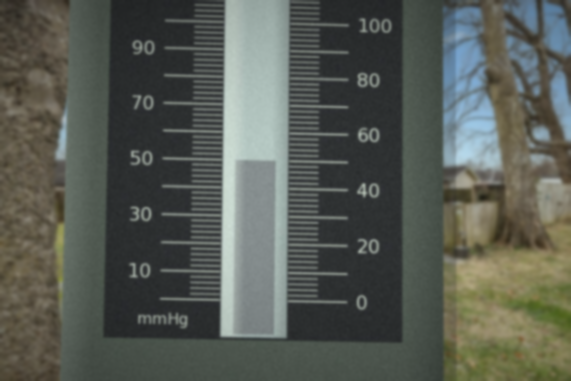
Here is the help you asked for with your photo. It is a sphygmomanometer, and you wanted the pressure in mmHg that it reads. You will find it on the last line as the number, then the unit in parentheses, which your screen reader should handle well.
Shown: 50 (mmHg)
